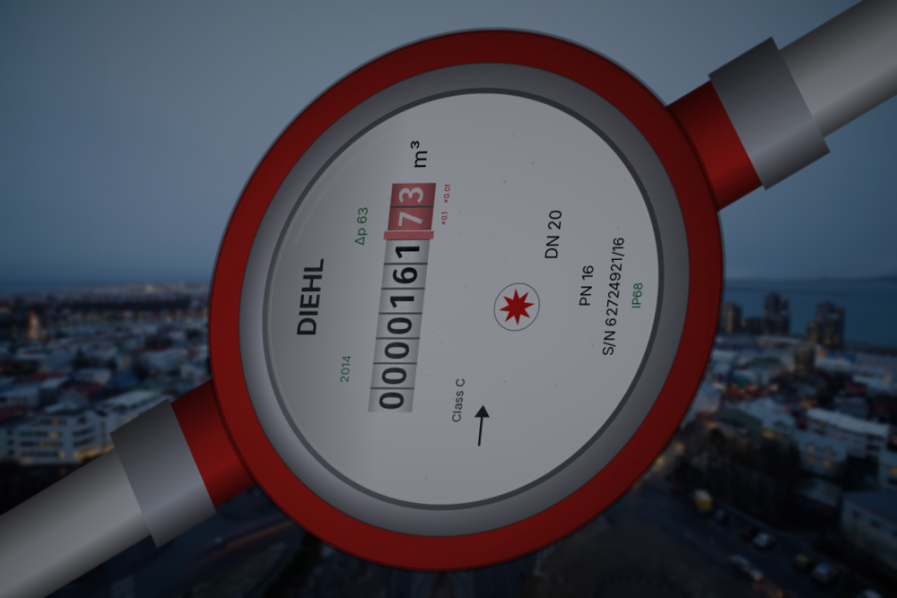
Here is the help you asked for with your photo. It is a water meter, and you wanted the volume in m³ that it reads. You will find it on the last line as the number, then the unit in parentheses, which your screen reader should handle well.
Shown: 161.73 (m³)
